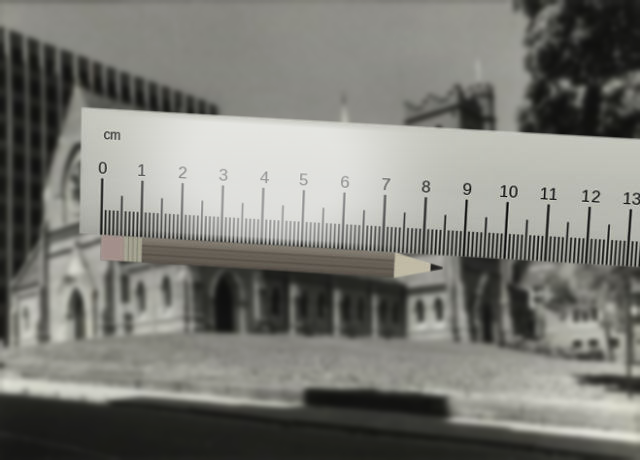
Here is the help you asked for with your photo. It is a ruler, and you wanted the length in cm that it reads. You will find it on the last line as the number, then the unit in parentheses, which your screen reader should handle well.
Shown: 8.5 (cm)
